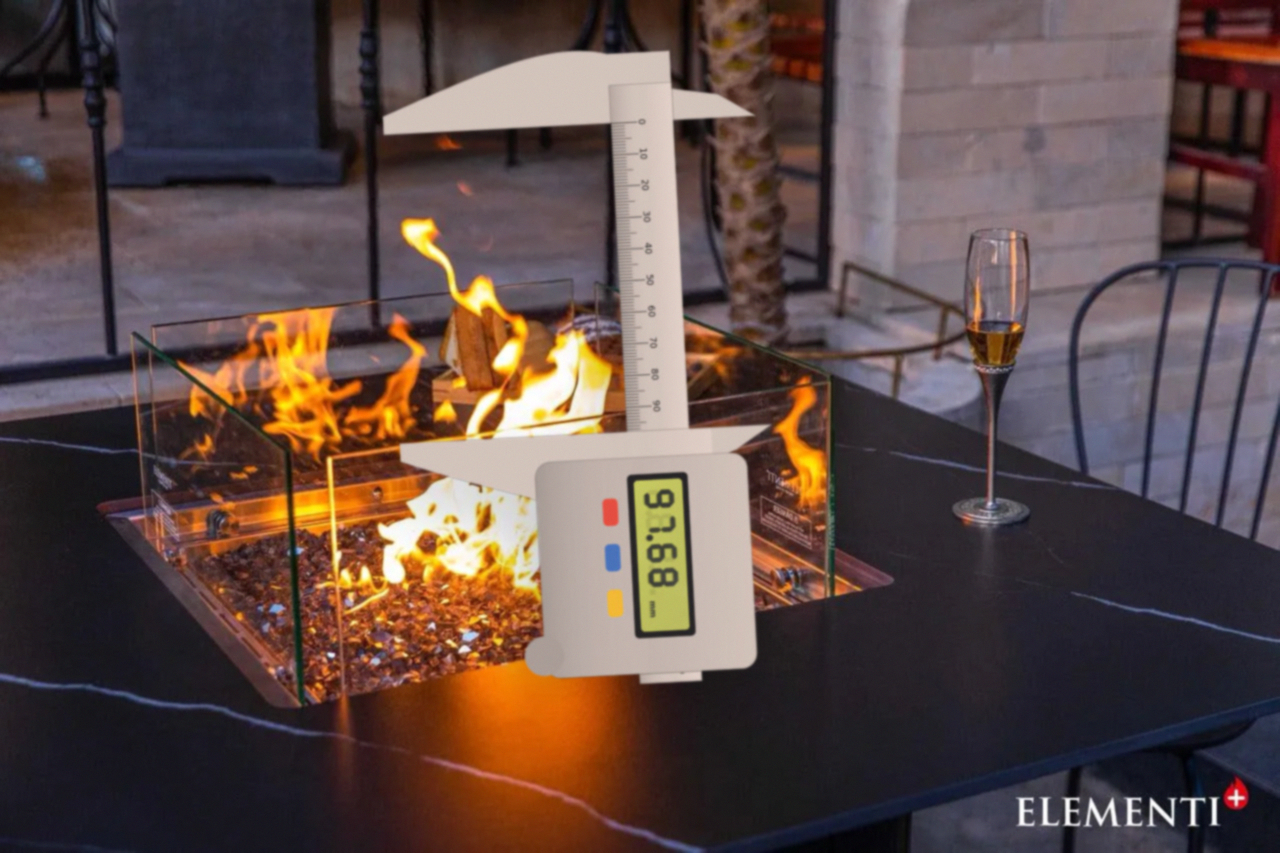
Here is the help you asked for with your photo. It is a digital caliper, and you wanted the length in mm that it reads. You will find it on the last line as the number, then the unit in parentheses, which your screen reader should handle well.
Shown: 97.68 (mm)
